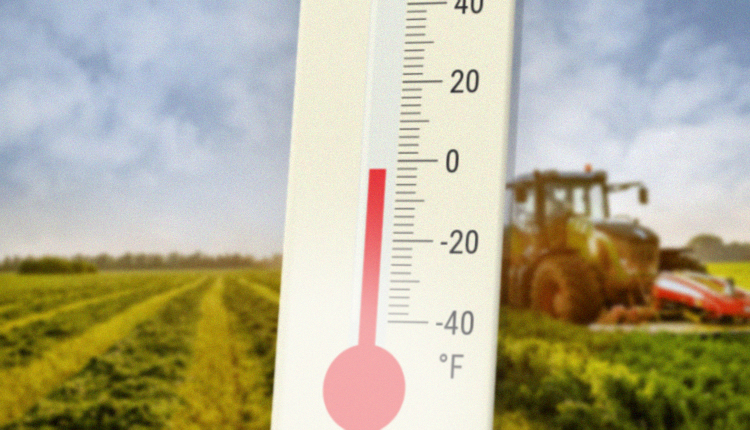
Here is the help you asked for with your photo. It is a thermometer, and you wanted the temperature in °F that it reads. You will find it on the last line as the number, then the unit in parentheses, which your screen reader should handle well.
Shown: -2 (°F)
